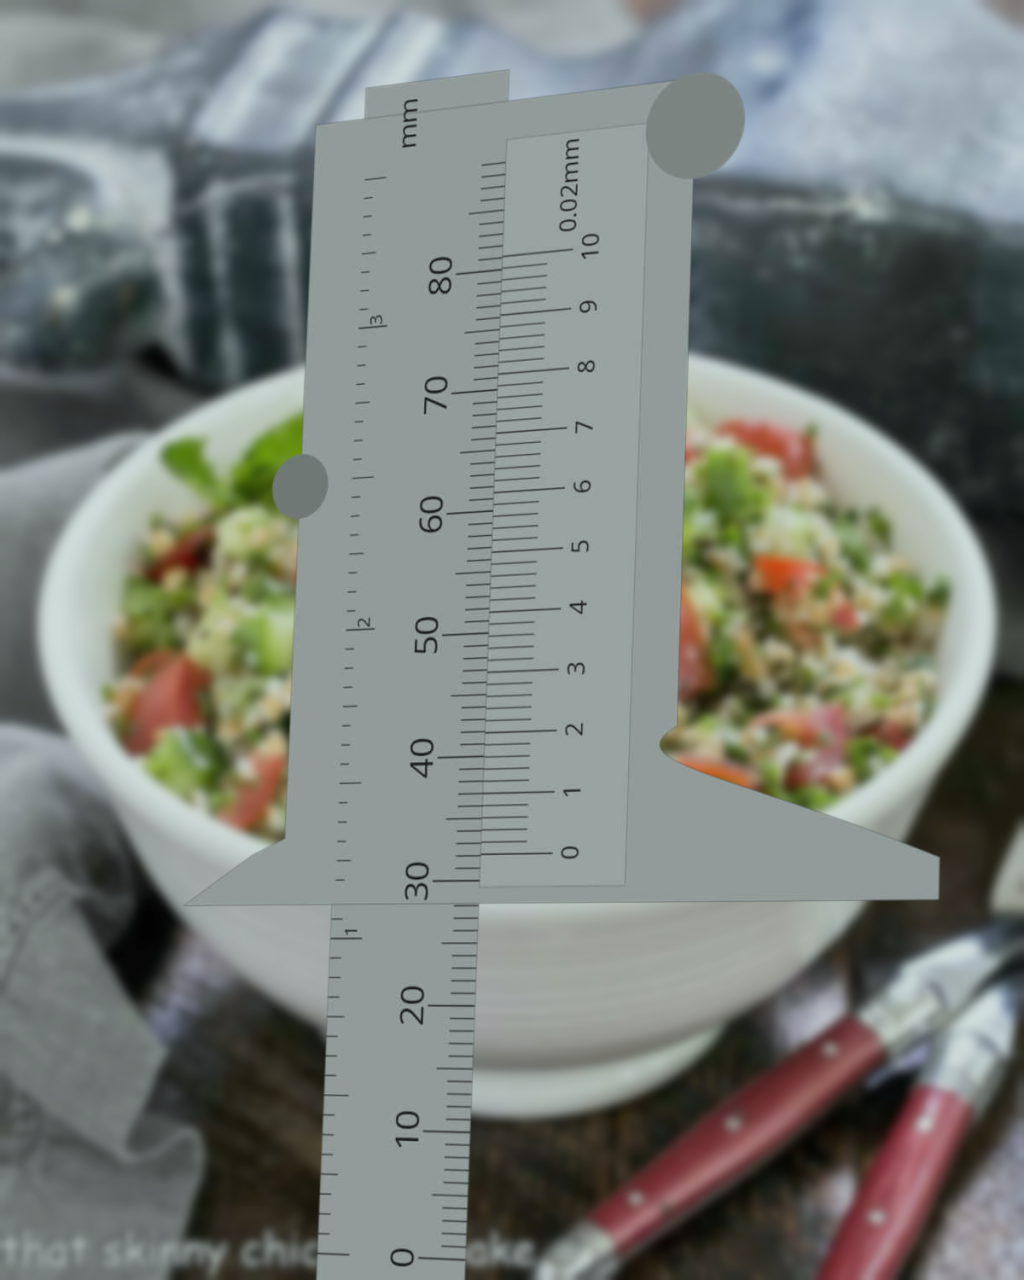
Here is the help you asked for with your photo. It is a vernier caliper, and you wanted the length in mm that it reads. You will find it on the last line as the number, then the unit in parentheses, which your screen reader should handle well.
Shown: 32.1 (mm)
